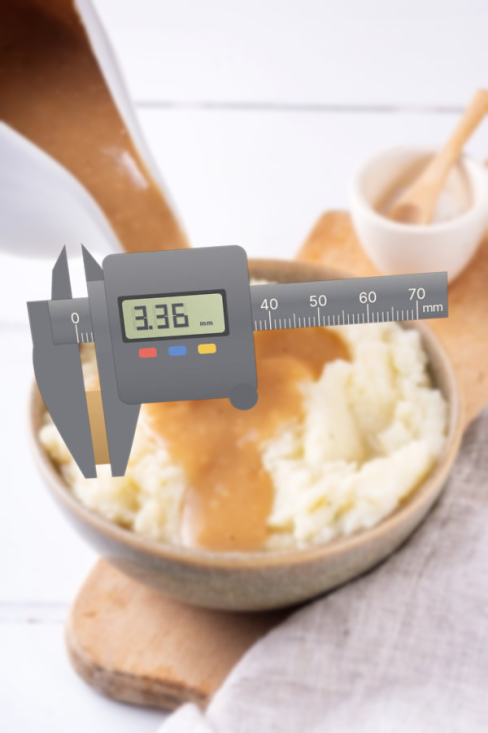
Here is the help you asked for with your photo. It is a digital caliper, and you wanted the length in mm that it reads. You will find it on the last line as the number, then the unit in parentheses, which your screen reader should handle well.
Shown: 3.36 (mm)
